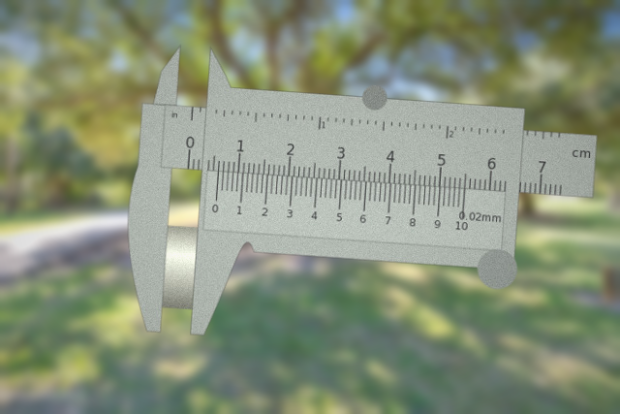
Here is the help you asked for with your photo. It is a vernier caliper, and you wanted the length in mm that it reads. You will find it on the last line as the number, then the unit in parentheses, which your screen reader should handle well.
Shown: 6.0 (mm)
